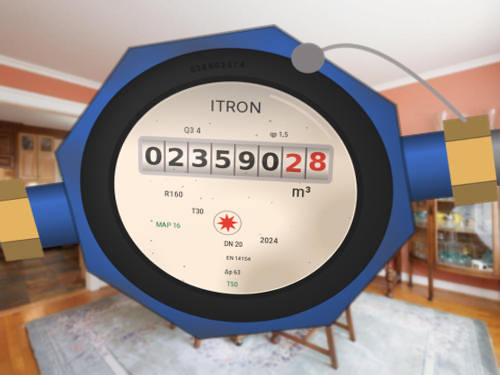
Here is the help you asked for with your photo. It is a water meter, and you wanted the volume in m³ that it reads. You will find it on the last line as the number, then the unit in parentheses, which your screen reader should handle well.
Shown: 23590.28 (m³)
